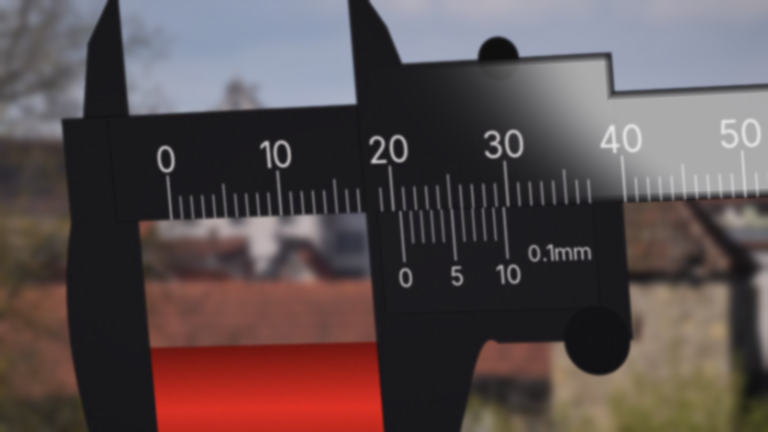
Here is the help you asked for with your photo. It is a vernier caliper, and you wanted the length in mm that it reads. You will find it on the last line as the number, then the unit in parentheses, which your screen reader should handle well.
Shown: 20.6 (mm)
